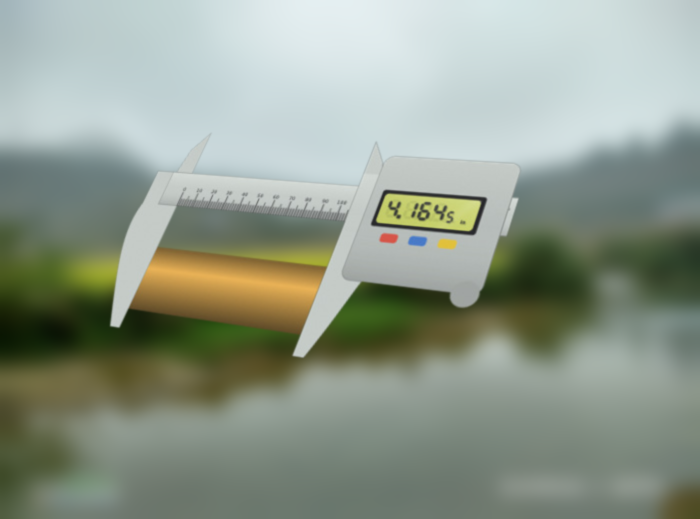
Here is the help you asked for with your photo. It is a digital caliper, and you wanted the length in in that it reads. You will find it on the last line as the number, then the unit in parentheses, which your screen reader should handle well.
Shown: 4.1645 (in)
